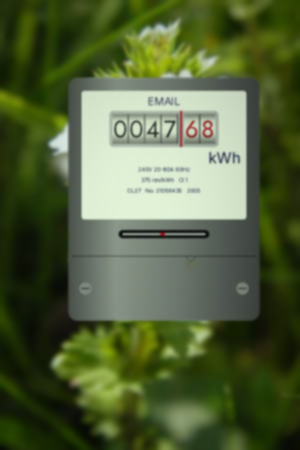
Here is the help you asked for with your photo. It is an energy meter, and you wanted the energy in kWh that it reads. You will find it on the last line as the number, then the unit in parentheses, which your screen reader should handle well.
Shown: 47.68 (kWh)
